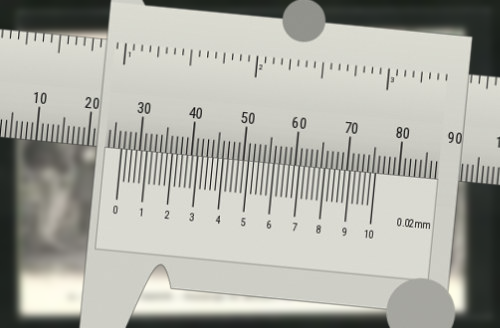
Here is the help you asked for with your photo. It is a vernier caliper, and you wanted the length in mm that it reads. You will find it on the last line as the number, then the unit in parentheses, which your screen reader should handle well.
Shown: 26.5 (mm)
